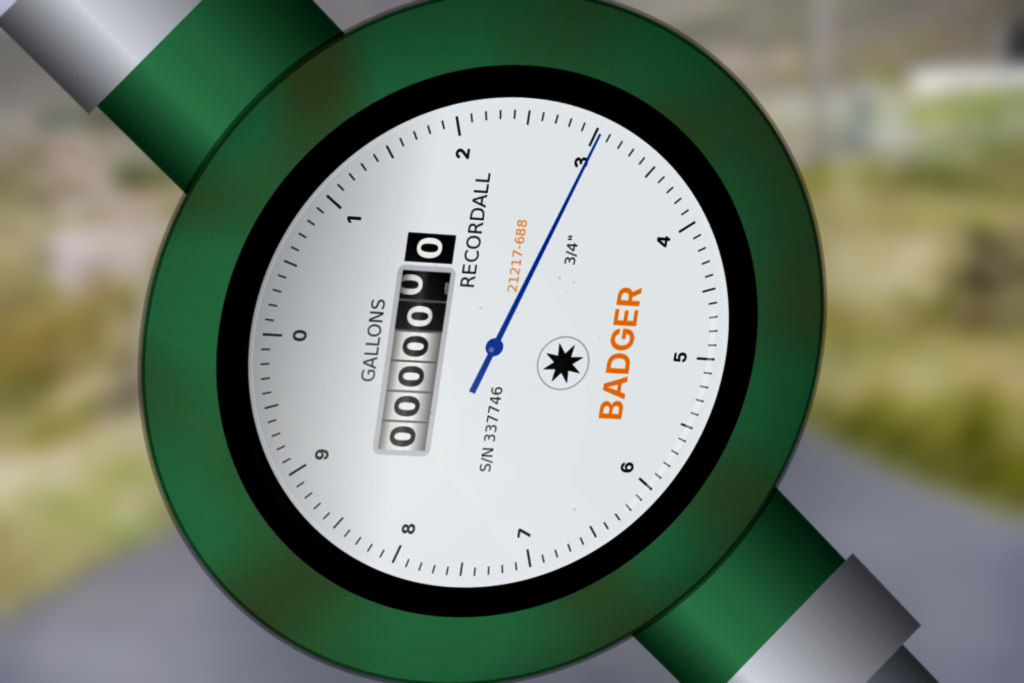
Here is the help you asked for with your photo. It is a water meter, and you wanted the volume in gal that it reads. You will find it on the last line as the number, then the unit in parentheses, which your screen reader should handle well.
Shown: 3.0 (gal)
